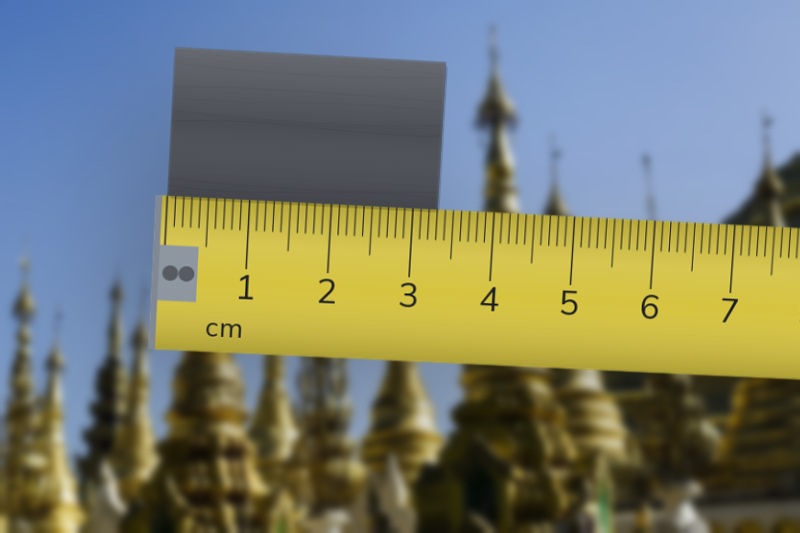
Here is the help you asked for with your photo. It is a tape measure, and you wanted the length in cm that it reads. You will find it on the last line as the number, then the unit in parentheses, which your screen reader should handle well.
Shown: 3.3 (cm)
